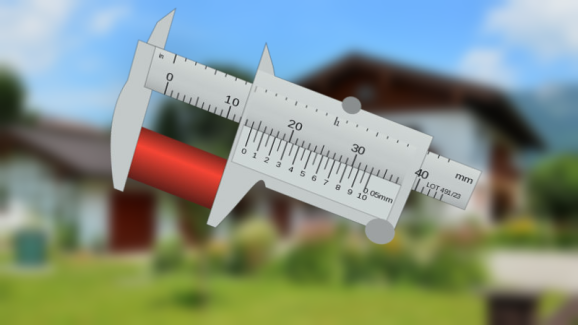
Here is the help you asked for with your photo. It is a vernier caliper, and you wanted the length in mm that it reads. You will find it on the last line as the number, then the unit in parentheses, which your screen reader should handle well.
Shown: 14.0 (mm)
